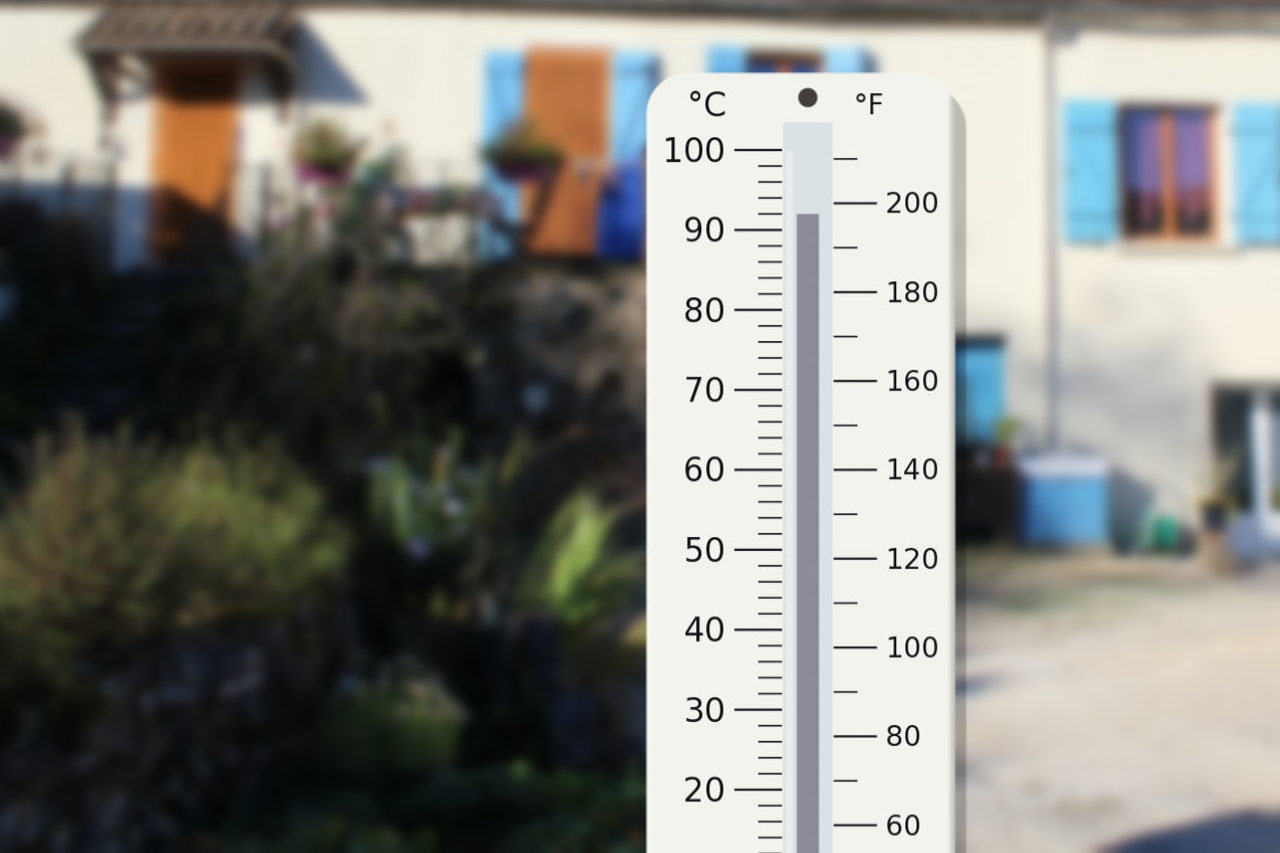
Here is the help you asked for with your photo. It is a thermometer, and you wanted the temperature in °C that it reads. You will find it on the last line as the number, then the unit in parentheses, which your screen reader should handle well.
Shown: 92 (°C)
